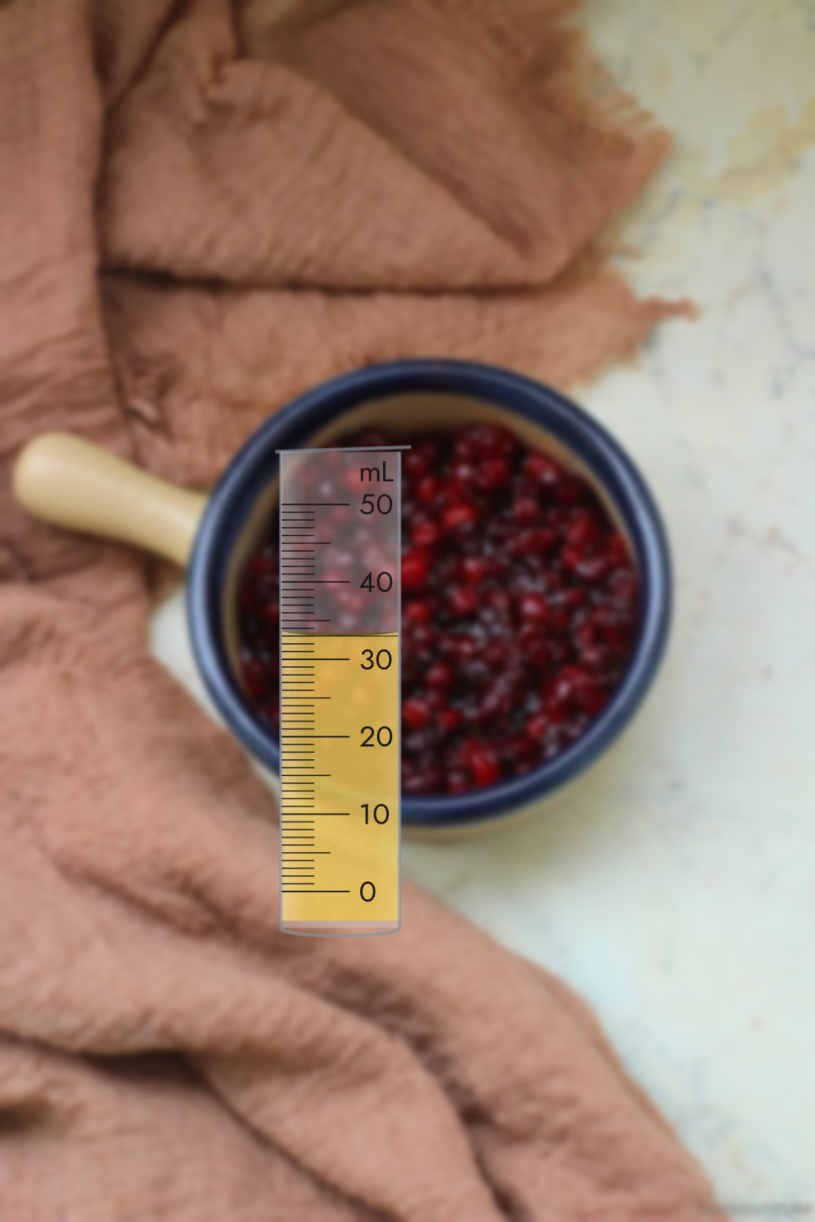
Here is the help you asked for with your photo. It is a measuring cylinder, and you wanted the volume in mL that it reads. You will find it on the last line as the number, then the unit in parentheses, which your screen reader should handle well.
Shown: 33 (mL)
